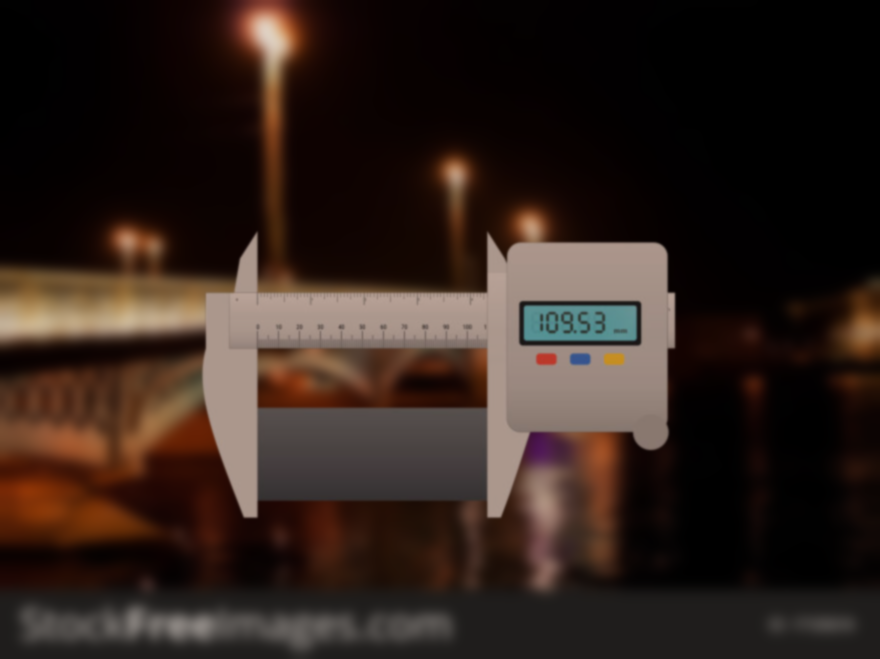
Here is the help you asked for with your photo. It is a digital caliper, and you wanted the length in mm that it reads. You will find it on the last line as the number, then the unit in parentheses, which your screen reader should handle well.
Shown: 109.53 (mm)
